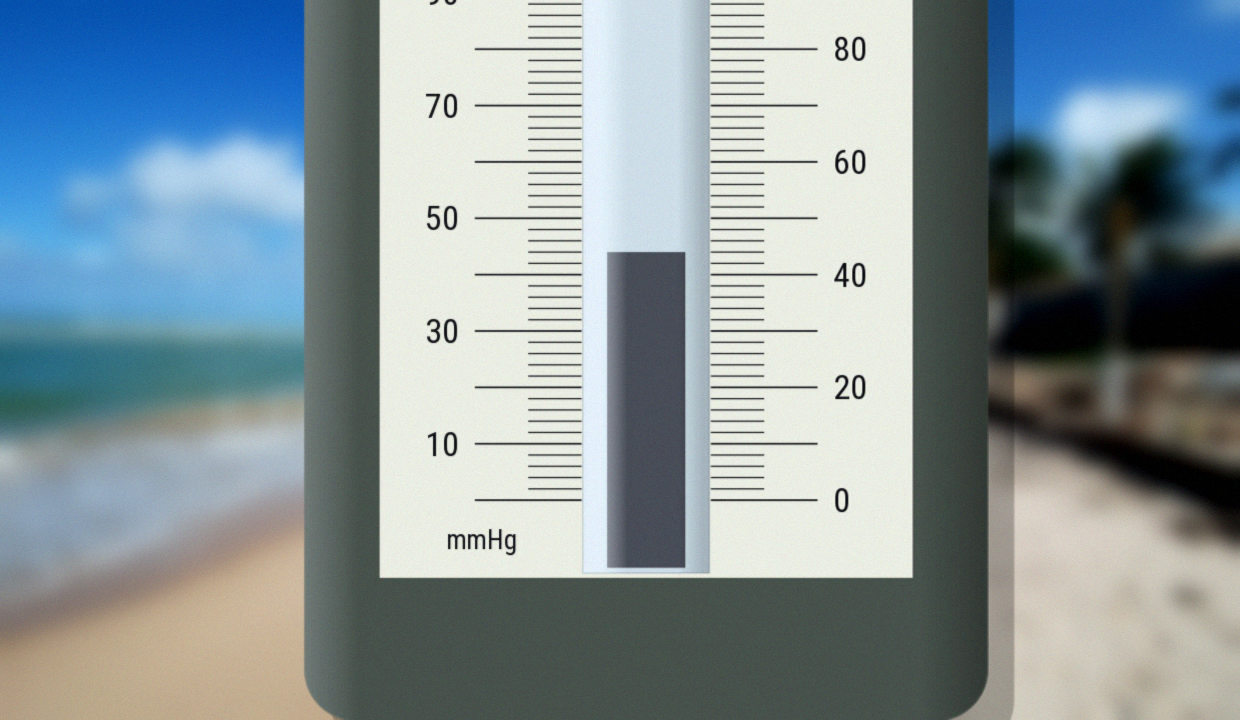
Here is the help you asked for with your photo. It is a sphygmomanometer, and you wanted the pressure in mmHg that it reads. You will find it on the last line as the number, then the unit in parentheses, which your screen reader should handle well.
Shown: 44 (mmHg)
